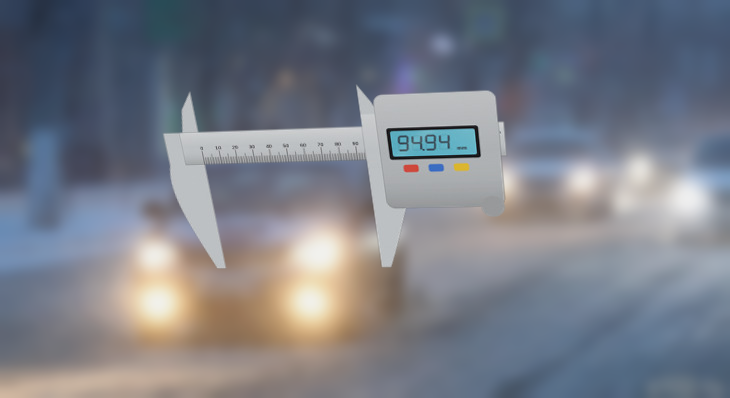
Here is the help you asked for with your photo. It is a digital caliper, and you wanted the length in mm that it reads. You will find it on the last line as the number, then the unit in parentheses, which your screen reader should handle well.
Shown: 94.94 (mm)
